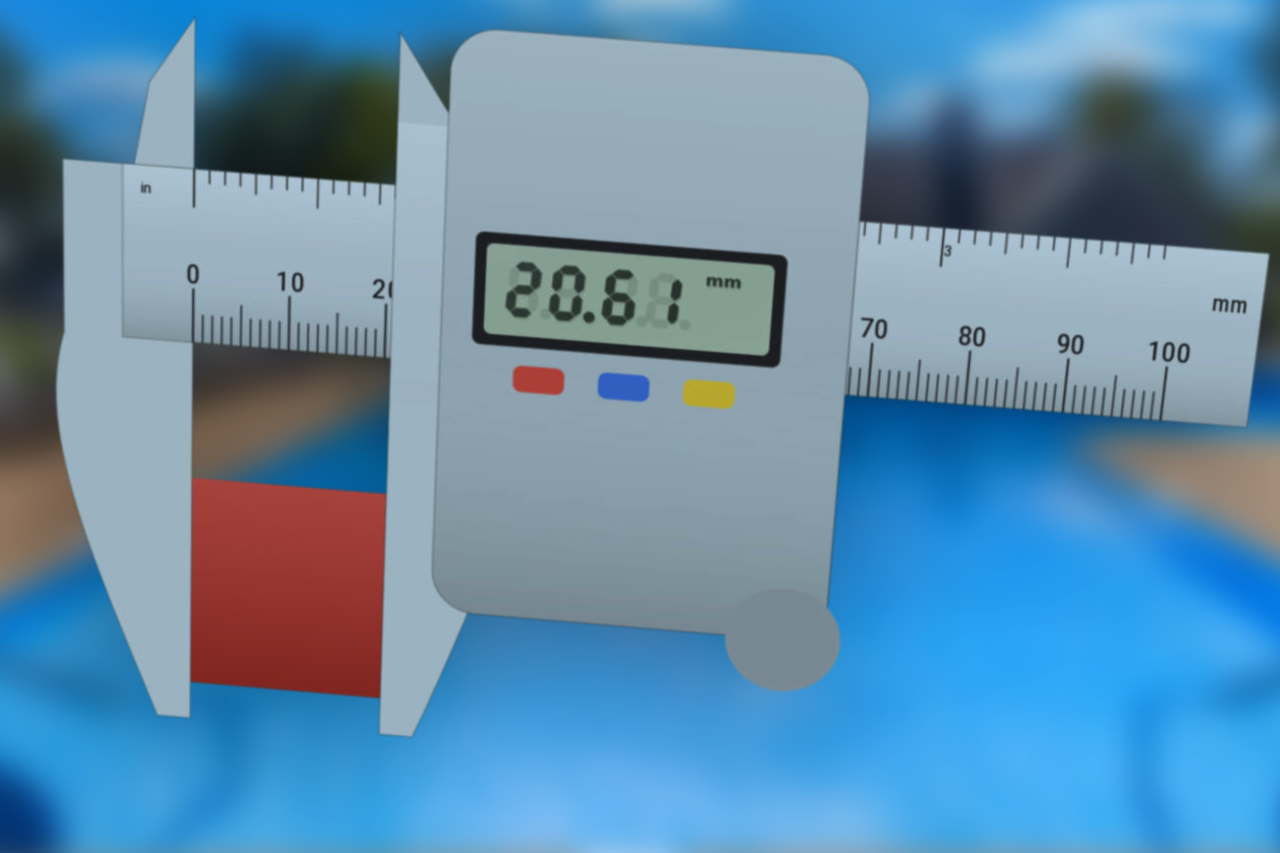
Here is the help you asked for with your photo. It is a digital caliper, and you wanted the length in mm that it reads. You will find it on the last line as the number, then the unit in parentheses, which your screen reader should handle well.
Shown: 20.61 (mm)
